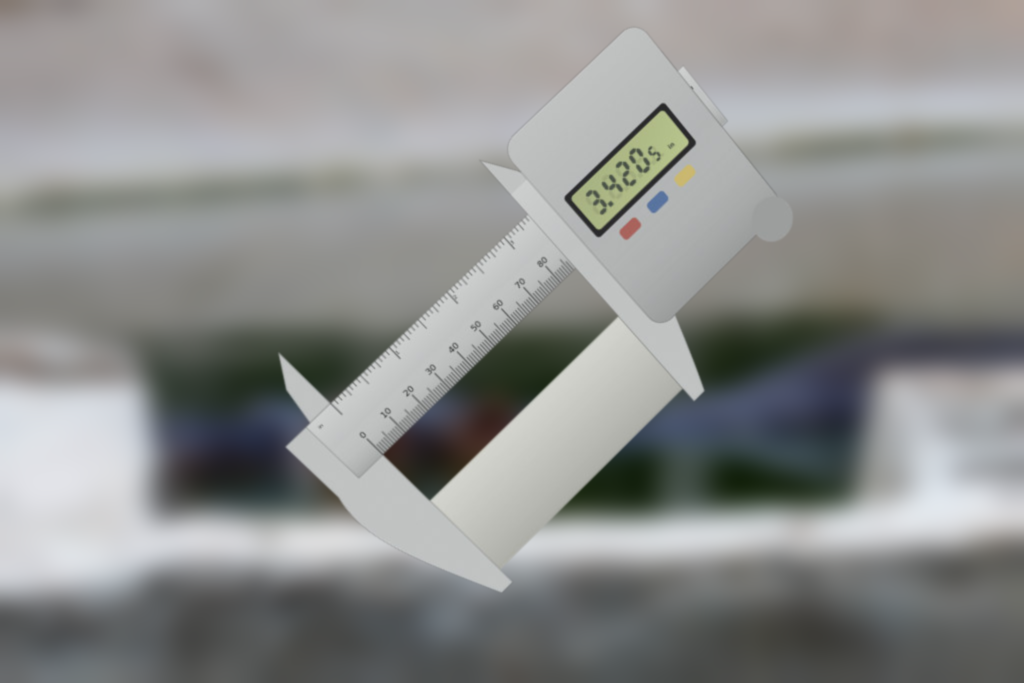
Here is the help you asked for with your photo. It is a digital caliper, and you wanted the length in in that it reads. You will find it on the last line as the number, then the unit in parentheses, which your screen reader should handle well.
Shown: 3.4205 (in)
